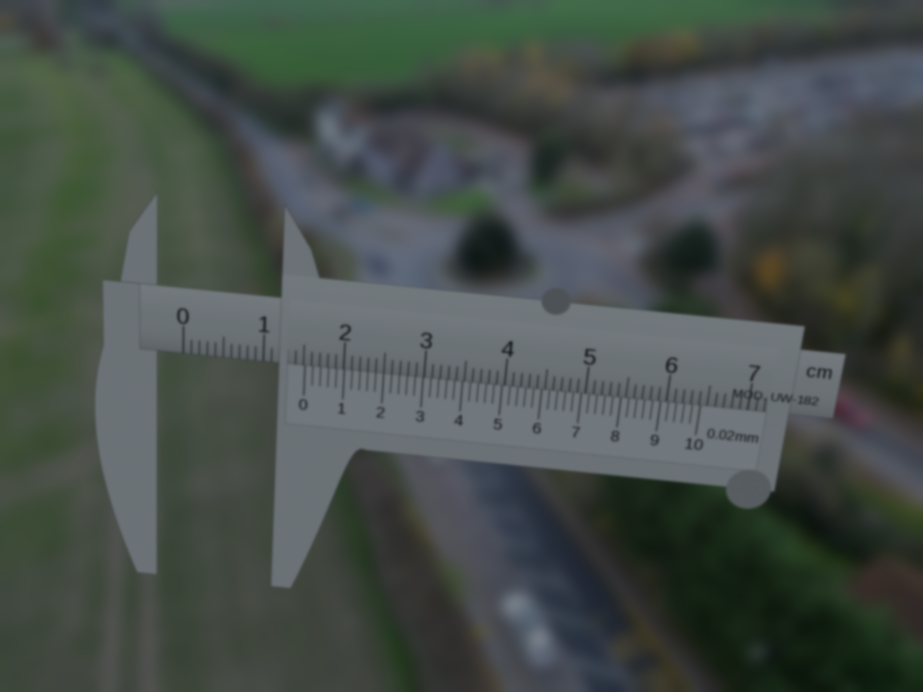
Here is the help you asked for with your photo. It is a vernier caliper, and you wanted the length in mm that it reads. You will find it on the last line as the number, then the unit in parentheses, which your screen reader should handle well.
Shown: 15.2 (mm)
